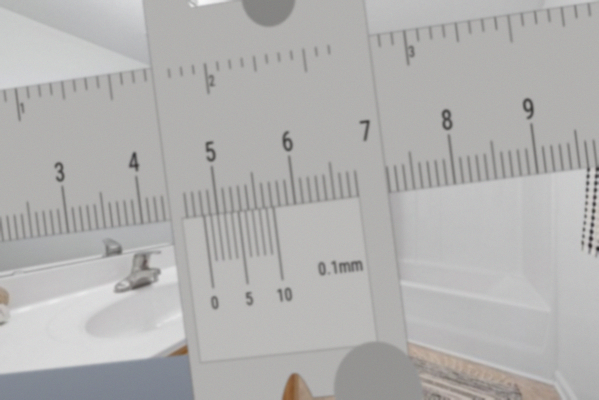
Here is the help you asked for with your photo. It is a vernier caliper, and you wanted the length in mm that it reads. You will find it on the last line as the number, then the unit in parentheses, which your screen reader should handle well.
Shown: 48.2 (mm)
